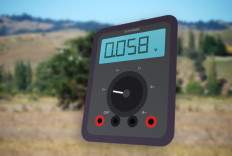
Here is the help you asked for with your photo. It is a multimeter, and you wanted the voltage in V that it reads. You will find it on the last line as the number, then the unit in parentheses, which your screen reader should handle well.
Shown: 0.058 (V)
